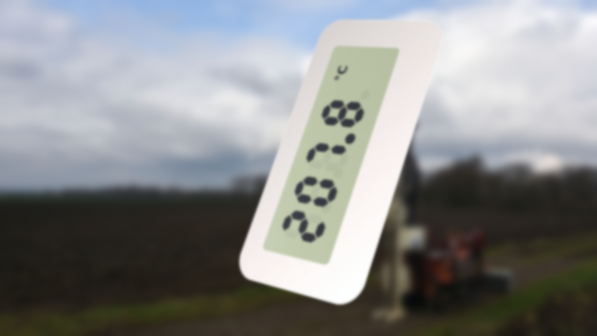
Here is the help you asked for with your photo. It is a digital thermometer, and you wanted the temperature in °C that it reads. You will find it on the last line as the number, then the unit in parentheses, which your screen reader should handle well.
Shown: 207.8 (°C)
